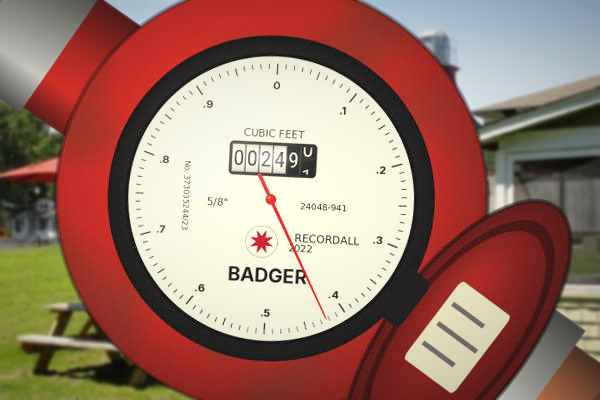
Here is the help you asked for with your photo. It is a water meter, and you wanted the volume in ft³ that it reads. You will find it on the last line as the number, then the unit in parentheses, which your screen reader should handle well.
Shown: 2490.42 (ft³)
